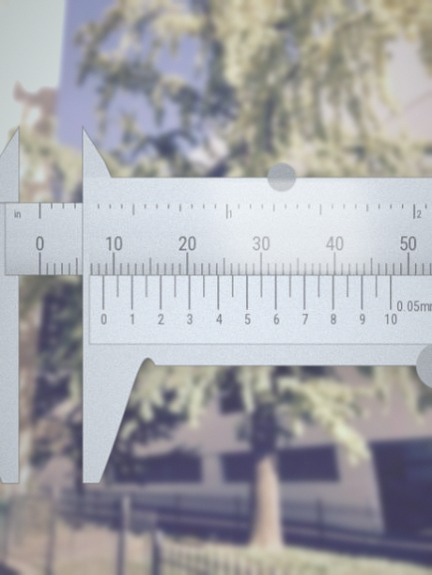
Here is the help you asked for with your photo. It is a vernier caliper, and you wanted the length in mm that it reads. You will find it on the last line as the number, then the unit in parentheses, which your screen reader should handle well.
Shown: 8.6 (mm)
